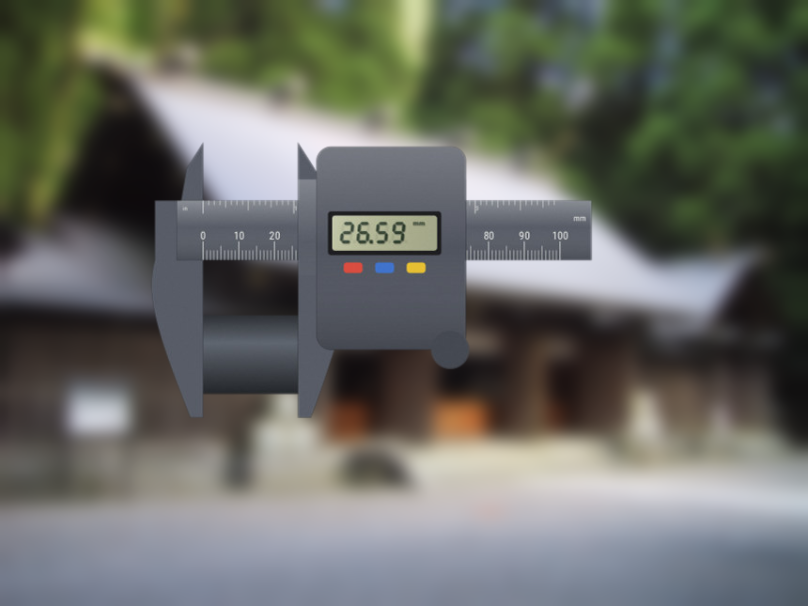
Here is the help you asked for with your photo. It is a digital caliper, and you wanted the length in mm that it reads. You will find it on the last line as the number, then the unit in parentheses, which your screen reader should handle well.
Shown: 26.59 (mm)
